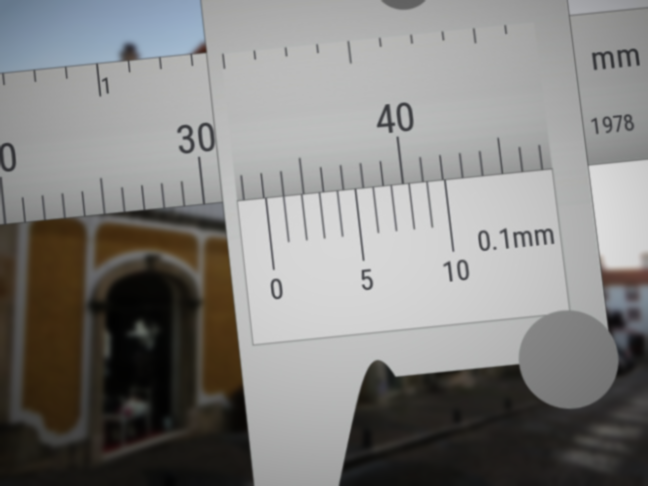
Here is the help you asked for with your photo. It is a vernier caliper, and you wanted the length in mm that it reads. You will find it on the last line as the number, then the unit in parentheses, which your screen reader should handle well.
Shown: 33.1 (mm)
